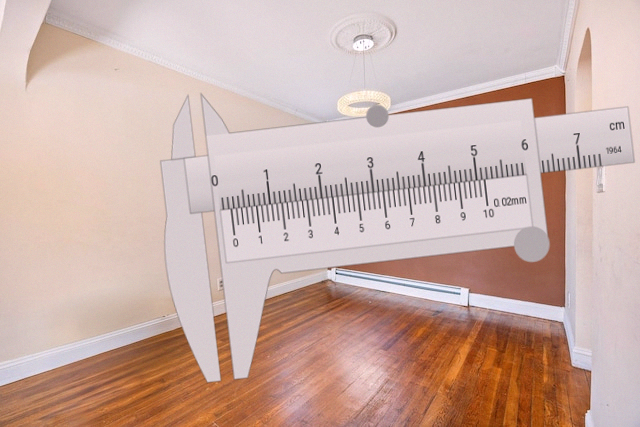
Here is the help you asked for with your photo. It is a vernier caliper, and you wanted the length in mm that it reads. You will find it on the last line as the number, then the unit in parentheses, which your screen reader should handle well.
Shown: 2.5 (mm)
